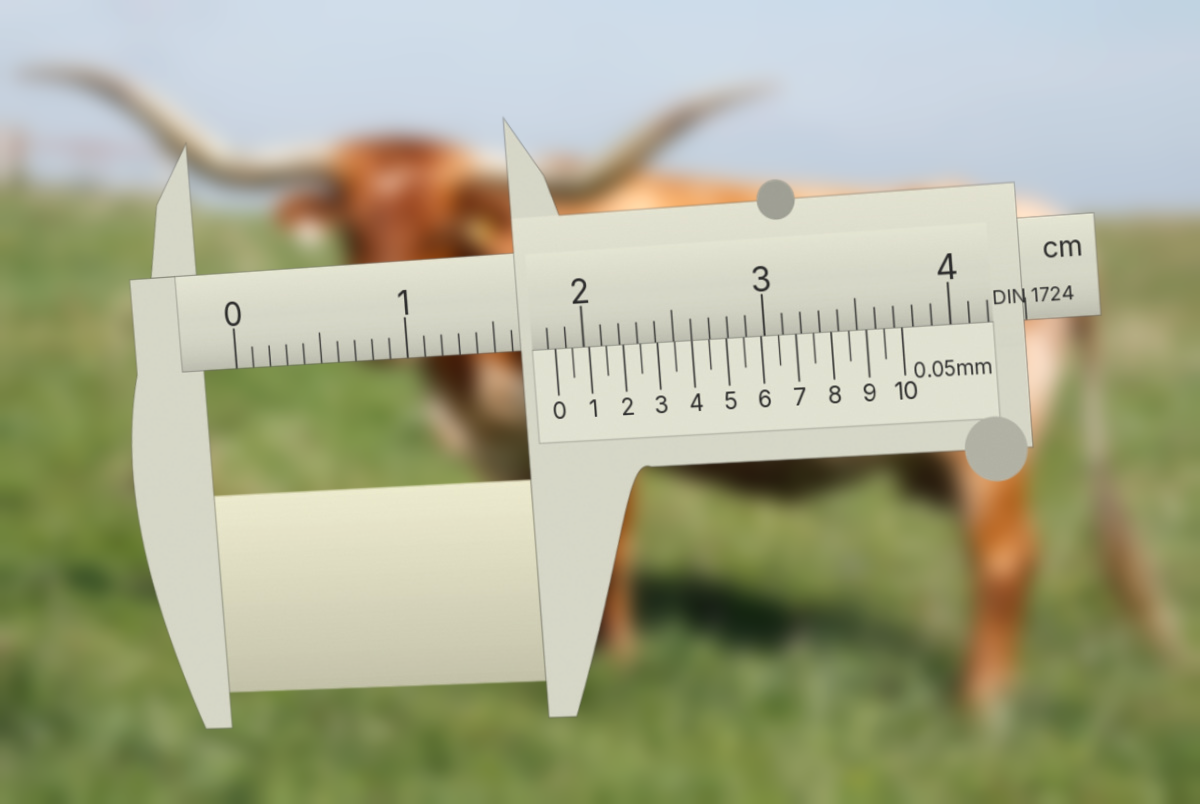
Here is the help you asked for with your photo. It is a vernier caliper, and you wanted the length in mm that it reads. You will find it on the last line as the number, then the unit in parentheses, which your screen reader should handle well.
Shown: 18.4 (mm)
